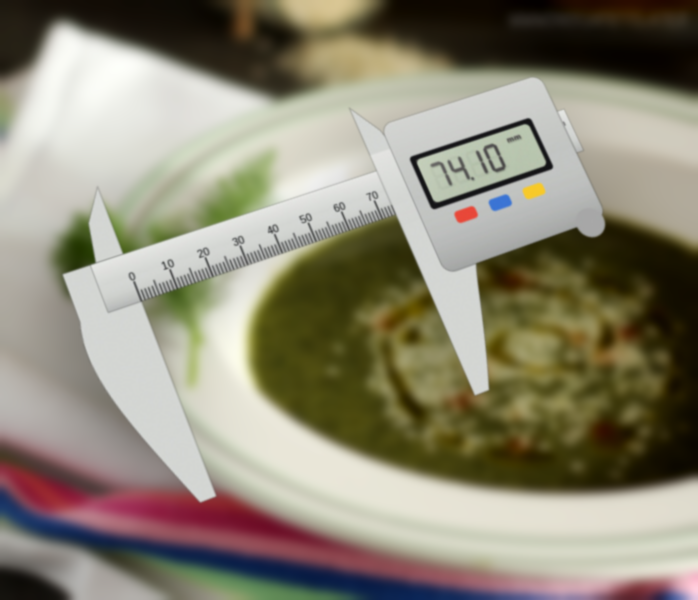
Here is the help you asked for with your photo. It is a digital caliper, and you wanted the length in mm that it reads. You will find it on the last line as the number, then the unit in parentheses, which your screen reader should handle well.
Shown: 74.10 (mm)
